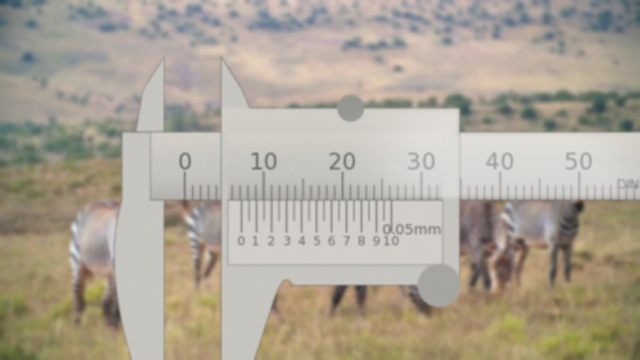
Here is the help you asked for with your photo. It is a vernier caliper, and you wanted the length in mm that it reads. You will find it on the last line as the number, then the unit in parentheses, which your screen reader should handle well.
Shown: 7.2 (mm)
